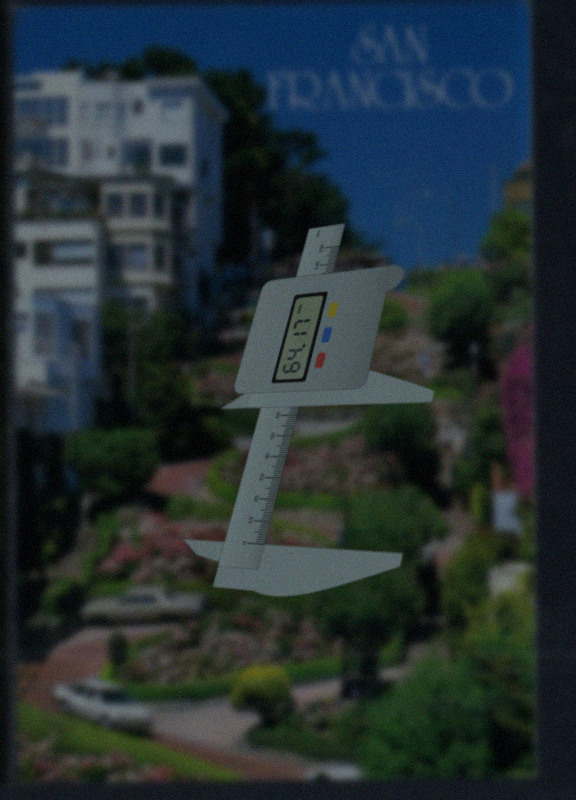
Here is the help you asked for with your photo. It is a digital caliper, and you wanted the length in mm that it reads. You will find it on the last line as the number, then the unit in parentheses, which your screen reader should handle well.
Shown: 64.17 (mm)
